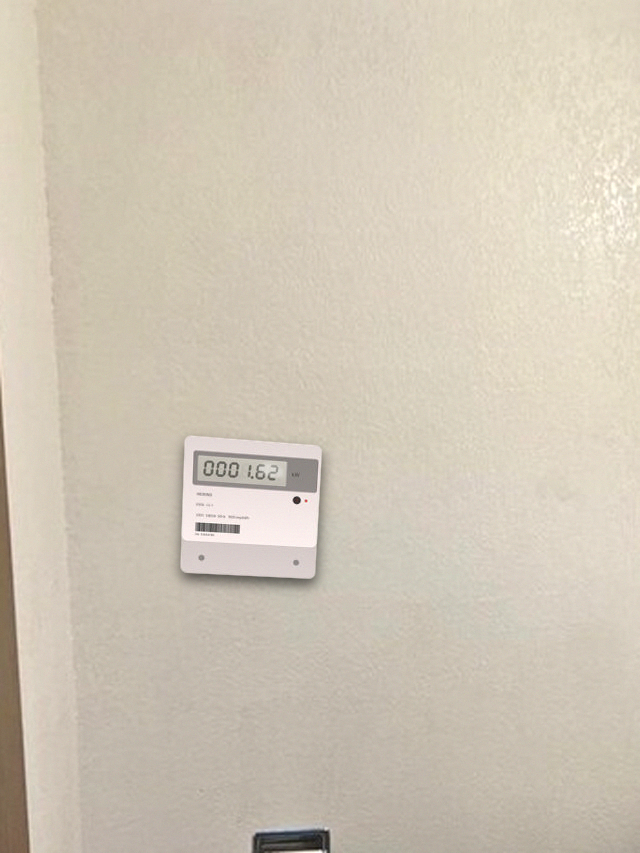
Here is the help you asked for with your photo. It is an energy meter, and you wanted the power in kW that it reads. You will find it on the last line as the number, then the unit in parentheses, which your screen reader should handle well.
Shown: 1.62 (kW)
